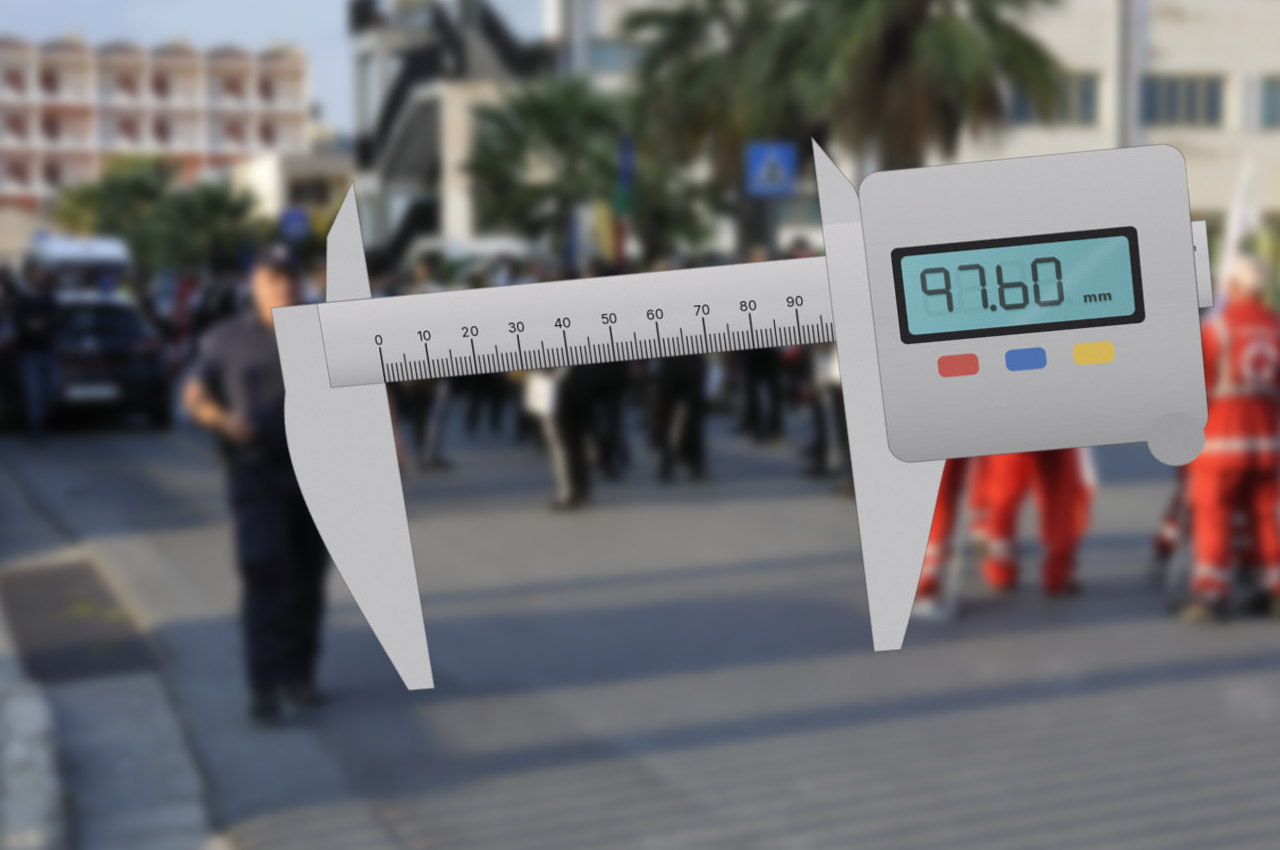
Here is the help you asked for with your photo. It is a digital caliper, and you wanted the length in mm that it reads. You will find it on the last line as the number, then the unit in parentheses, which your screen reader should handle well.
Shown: 97.60 (mm)
